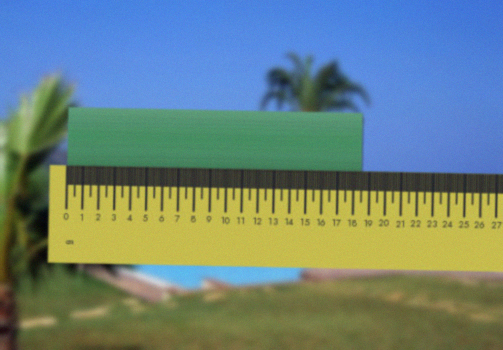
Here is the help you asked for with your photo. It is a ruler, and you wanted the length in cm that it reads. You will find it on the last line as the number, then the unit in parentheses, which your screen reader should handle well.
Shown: 18.5 (cm)
